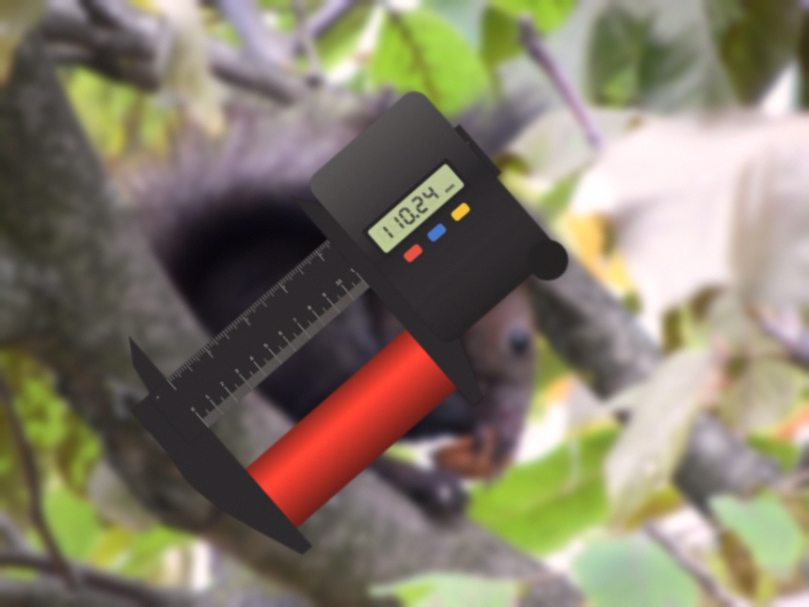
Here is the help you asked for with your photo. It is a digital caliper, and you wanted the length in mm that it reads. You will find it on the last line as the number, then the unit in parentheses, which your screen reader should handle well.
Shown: 110.24 (mm)
